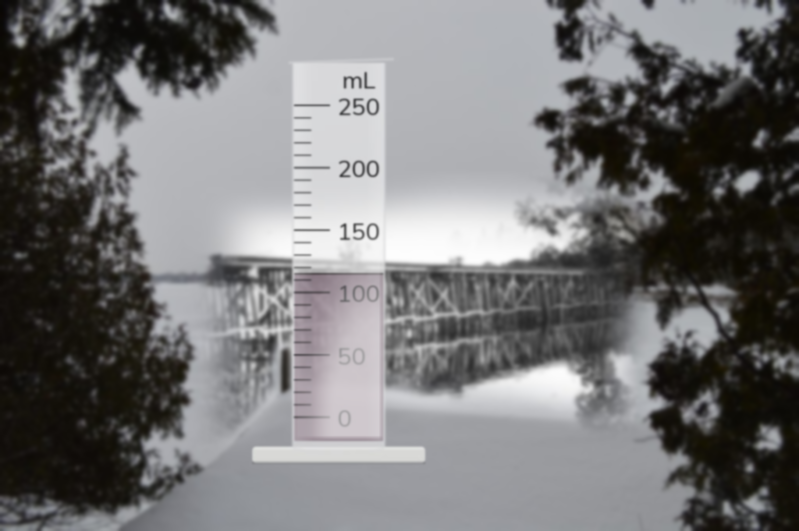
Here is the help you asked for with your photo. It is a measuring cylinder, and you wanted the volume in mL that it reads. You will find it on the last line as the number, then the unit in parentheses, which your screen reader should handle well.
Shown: 115 (mL)
